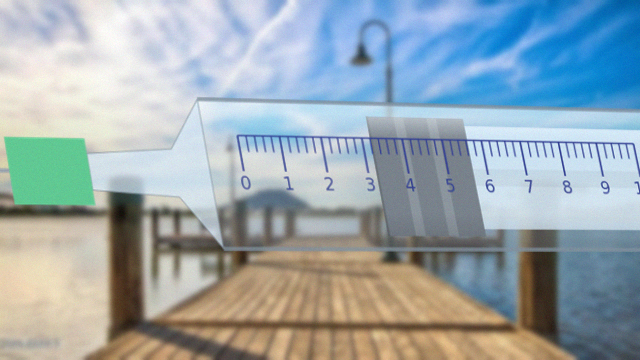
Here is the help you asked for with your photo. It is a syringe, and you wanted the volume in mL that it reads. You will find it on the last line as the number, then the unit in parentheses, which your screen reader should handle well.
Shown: 3.2 (mL)
